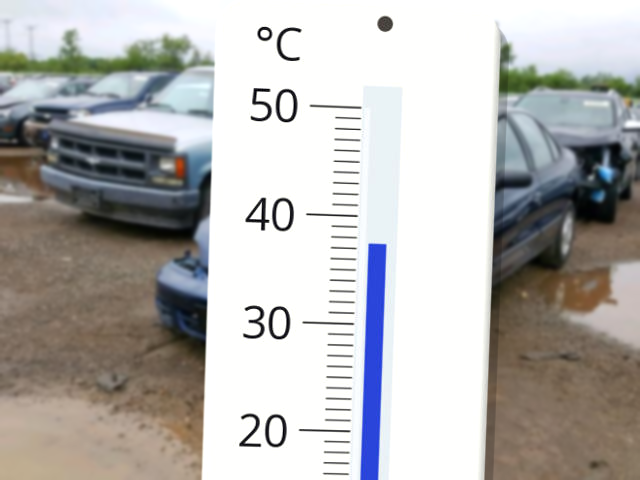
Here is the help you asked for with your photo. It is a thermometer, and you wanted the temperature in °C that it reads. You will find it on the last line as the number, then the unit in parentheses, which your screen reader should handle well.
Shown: 37.5 (°C)
